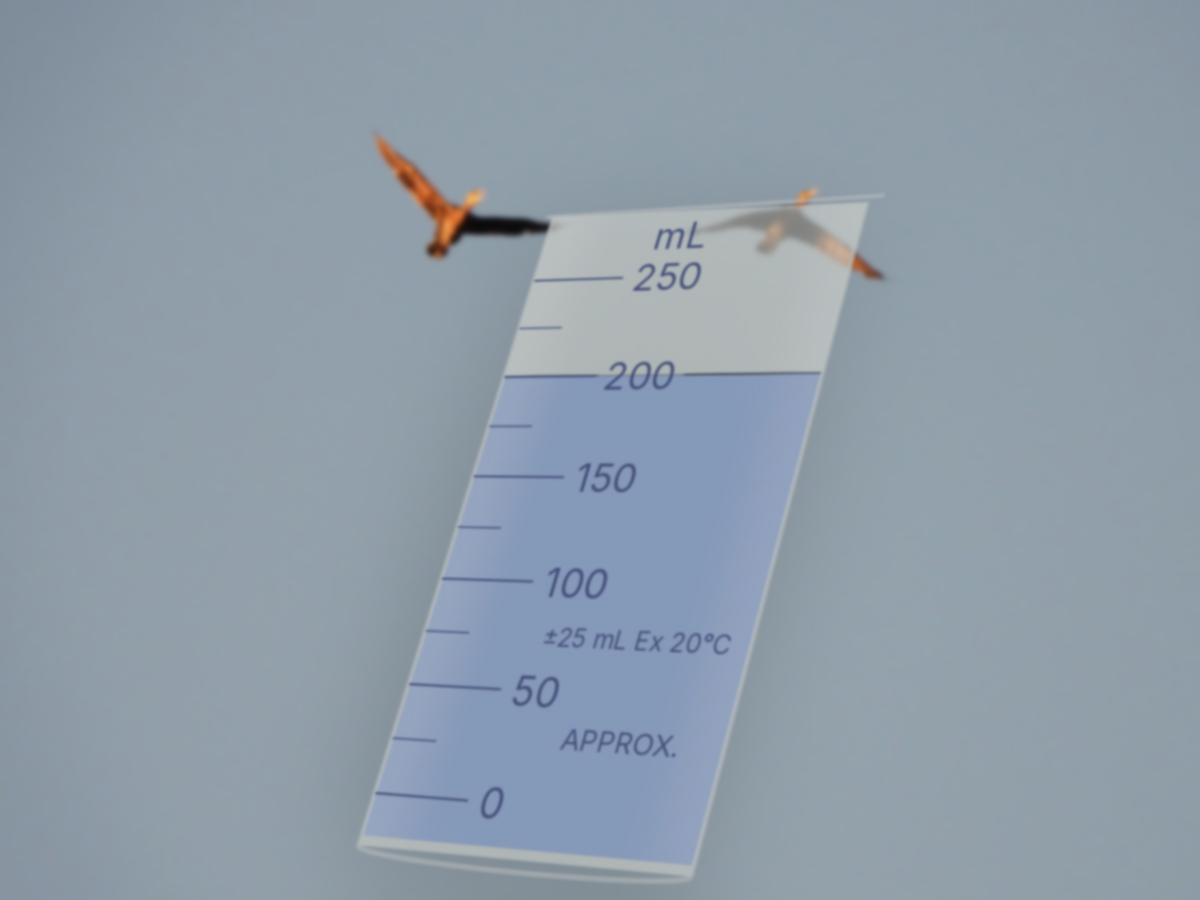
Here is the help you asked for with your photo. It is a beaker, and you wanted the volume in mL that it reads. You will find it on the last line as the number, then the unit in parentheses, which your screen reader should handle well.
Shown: 200 (mL)
